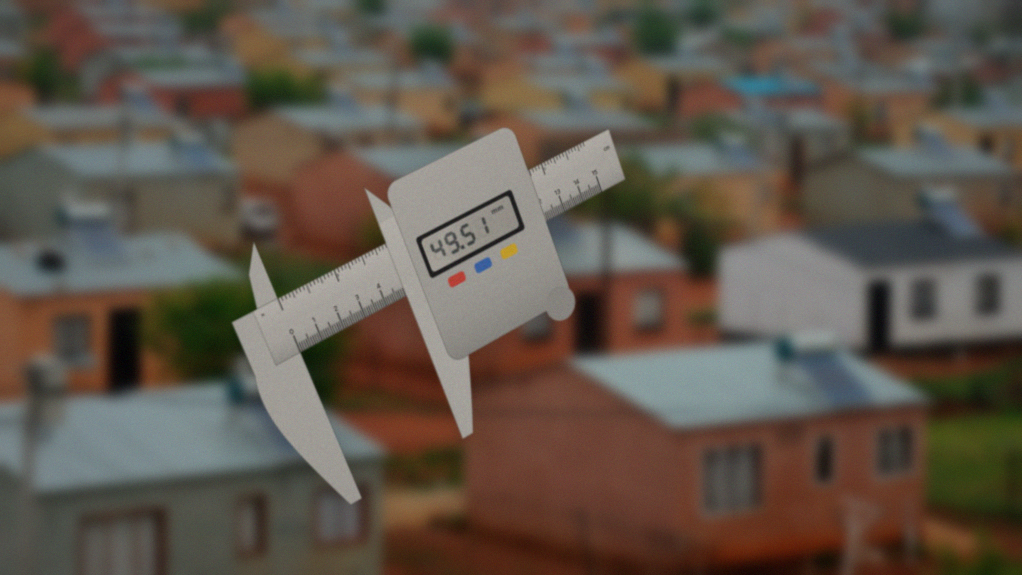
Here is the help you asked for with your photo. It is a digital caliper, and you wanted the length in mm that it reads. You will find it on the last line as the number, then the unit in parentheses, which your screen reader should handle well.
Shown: 49.51 (mm)
